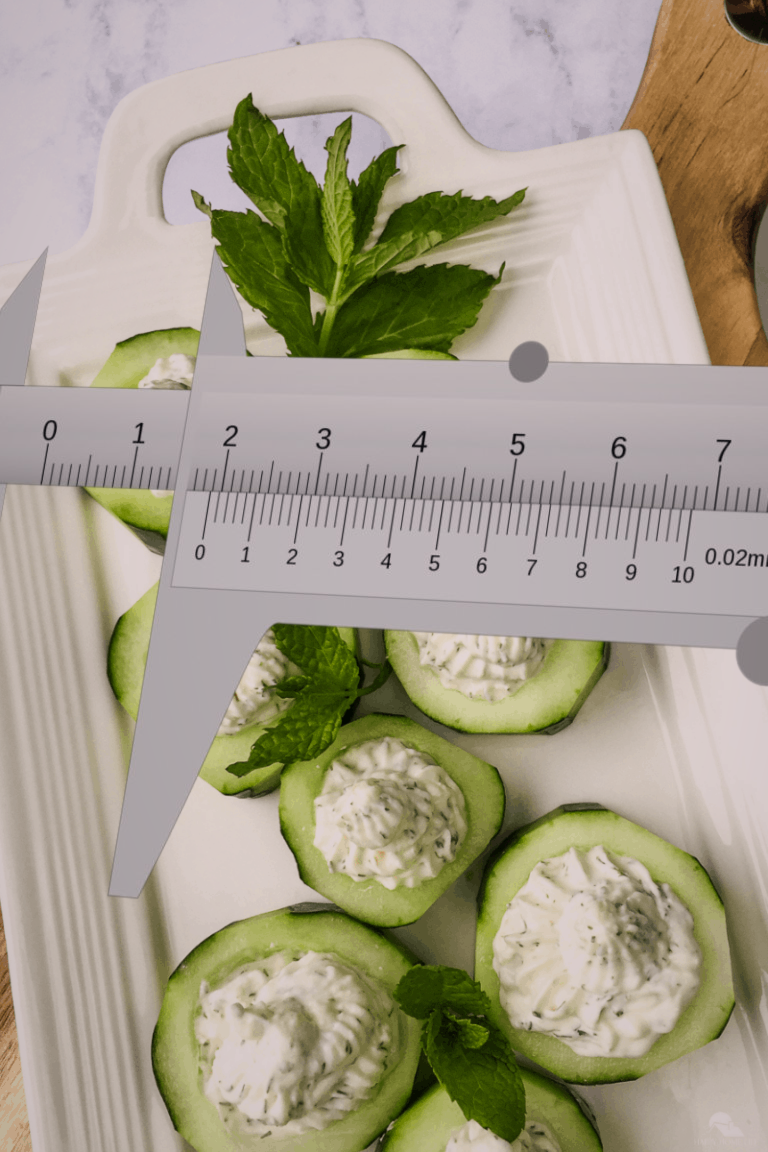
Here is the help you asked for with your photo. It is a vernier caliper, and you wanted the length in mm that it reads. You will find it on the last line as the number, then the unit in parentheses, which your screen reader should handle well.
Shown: 18.8 (mm)
